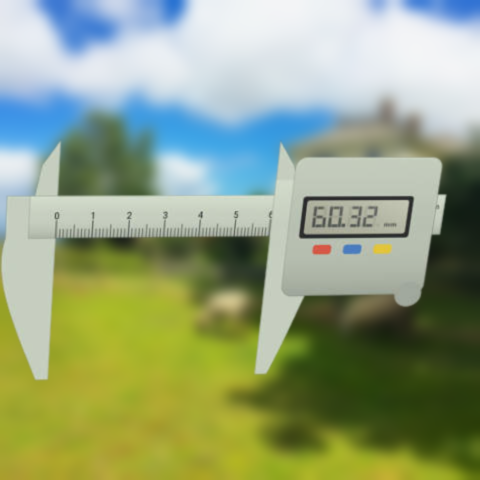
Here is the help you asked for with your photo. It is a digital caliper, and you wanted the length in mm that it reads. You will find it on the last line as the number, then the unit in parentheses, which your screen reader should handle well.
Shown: 60.32 (mm)
